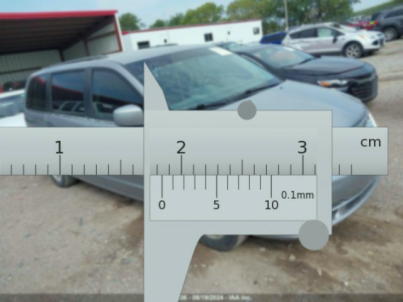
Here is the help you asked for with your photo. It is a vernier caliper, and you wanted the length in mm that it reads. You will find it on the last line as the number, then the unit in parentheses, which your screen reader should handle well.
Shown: 18.4 (mm)
